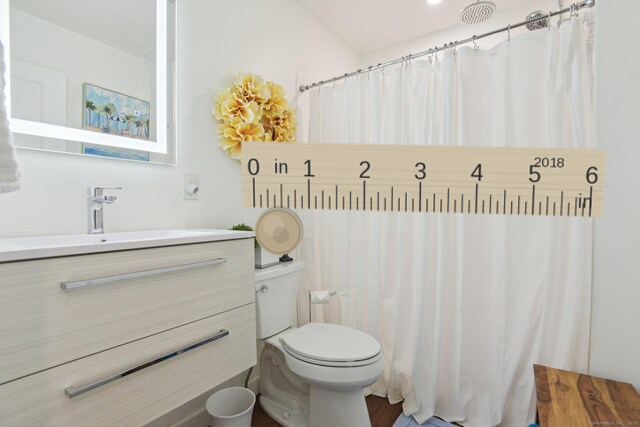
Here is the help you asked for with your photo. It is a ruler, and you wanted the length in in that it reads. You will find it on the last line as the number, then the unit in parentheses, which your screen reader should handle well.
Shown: 0.875 (in)
